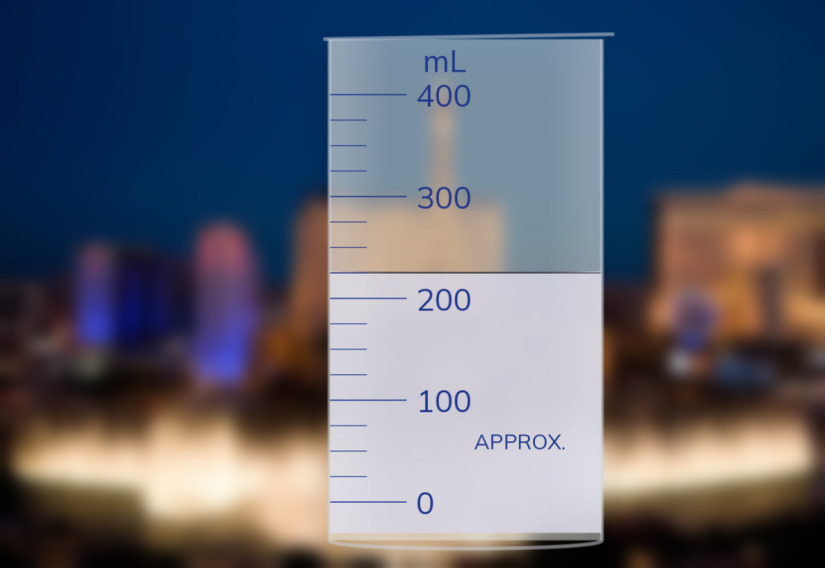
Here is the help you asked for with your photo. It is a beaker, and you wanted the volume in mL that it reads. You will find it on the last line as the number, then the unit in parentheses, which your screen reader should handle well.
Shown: 225 (mL)
